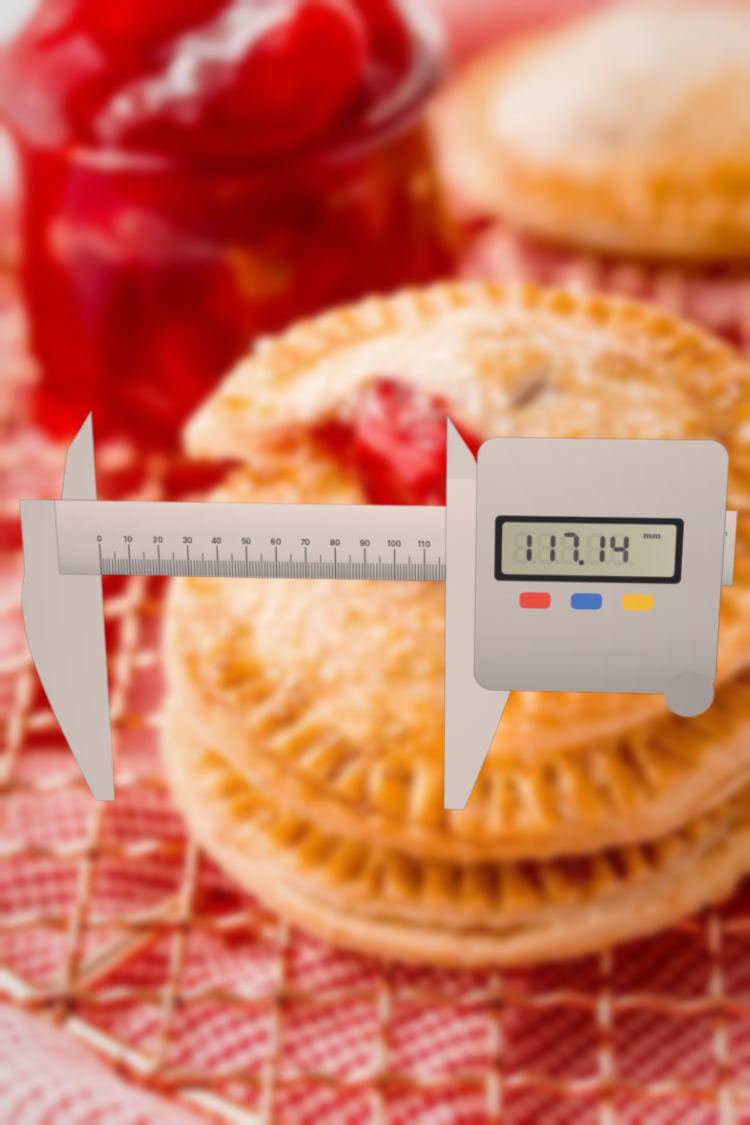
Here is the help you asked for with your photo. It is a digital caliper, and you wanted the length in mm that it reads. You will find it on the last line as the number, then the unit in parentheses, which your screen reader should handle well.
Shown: 117.14 (mm)
